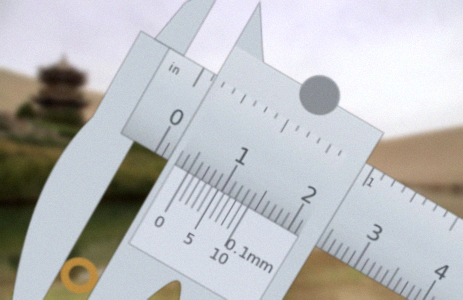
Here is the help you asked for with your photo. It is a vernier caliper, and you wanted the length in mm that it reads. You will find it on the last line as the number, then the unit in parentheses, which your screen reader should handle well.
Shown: 5.0 (mm)
